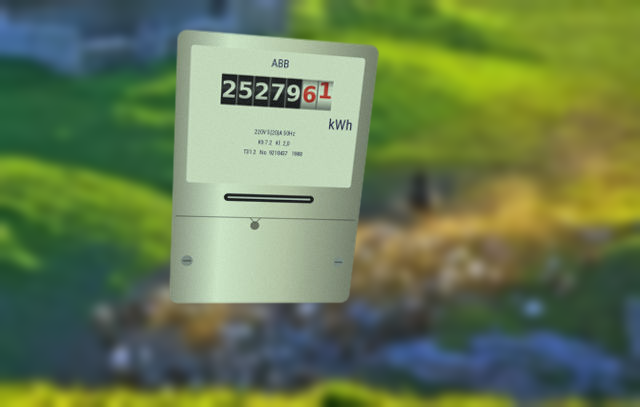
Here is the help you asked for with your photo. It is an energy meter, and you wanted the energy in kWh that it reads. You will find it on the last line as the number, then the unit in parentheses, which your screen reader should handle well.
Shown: 25279.61 (kWh)
